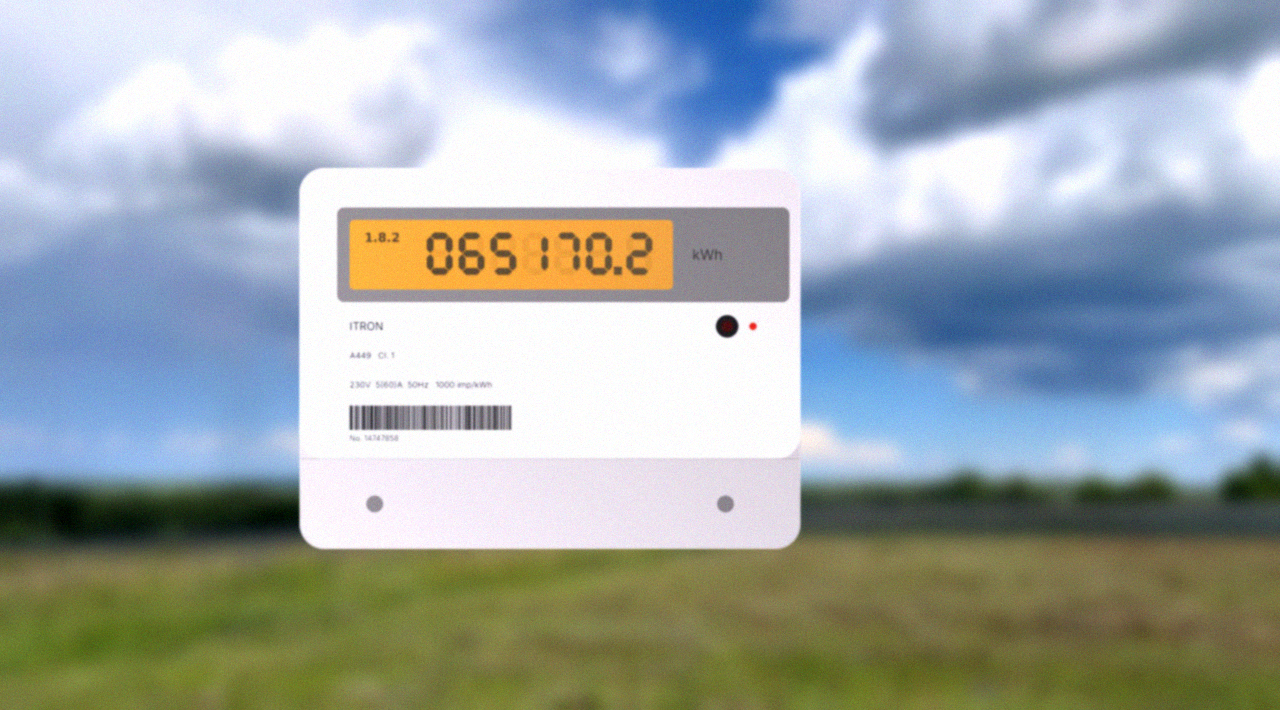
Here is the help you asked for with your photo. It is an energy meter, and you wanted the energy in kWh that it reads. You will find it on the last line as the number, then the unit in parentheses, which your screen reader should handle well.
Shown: 65170.2 (kWh)
